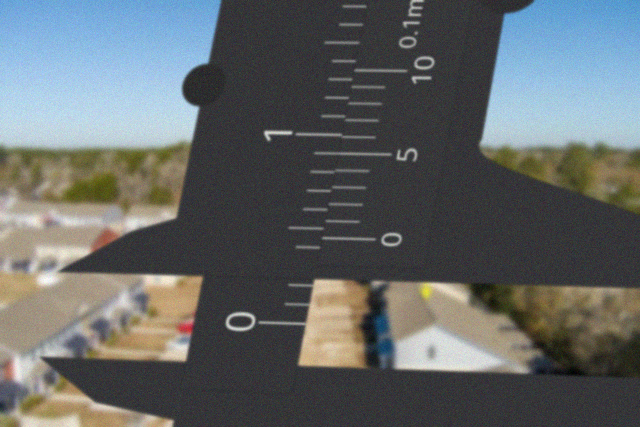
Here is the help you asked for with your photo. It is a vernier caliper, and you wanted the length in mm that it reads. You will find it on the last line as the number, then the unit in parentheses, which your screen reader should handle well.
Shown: 4.5 (mm)
